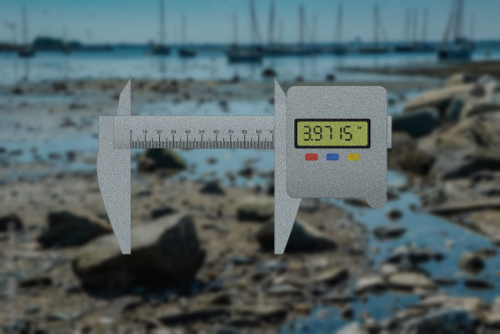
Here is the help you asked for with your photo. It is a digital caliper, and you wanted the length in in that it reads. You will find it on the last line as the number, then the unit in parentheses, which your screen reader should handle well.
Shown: 3.9715 (in)
